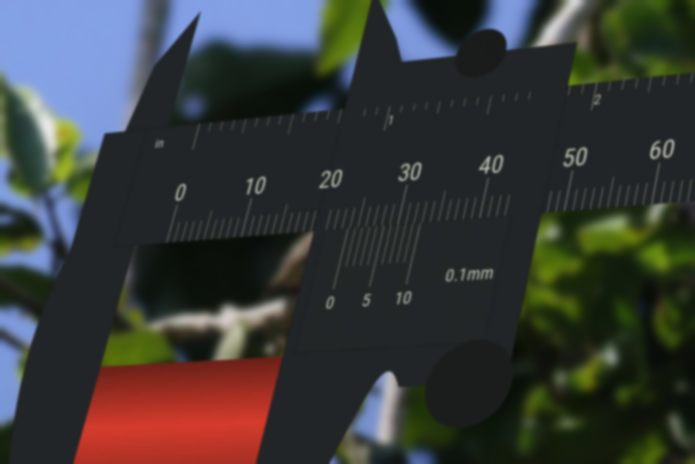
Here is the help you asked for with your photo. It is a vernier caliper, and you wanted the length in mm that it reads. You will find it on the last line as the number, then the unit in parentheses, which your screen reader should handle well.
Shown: 23.8 (mm)
